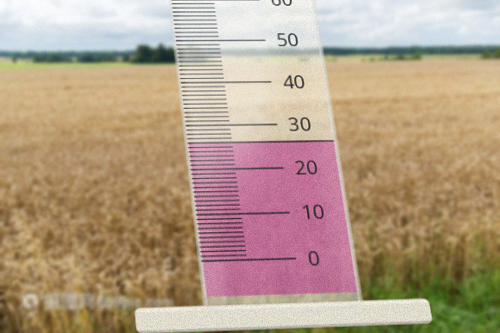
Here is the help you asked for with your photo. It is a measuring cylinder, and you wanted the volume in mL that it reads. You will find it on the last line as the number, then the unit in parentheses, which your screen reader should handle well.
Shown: 26 (mL)
